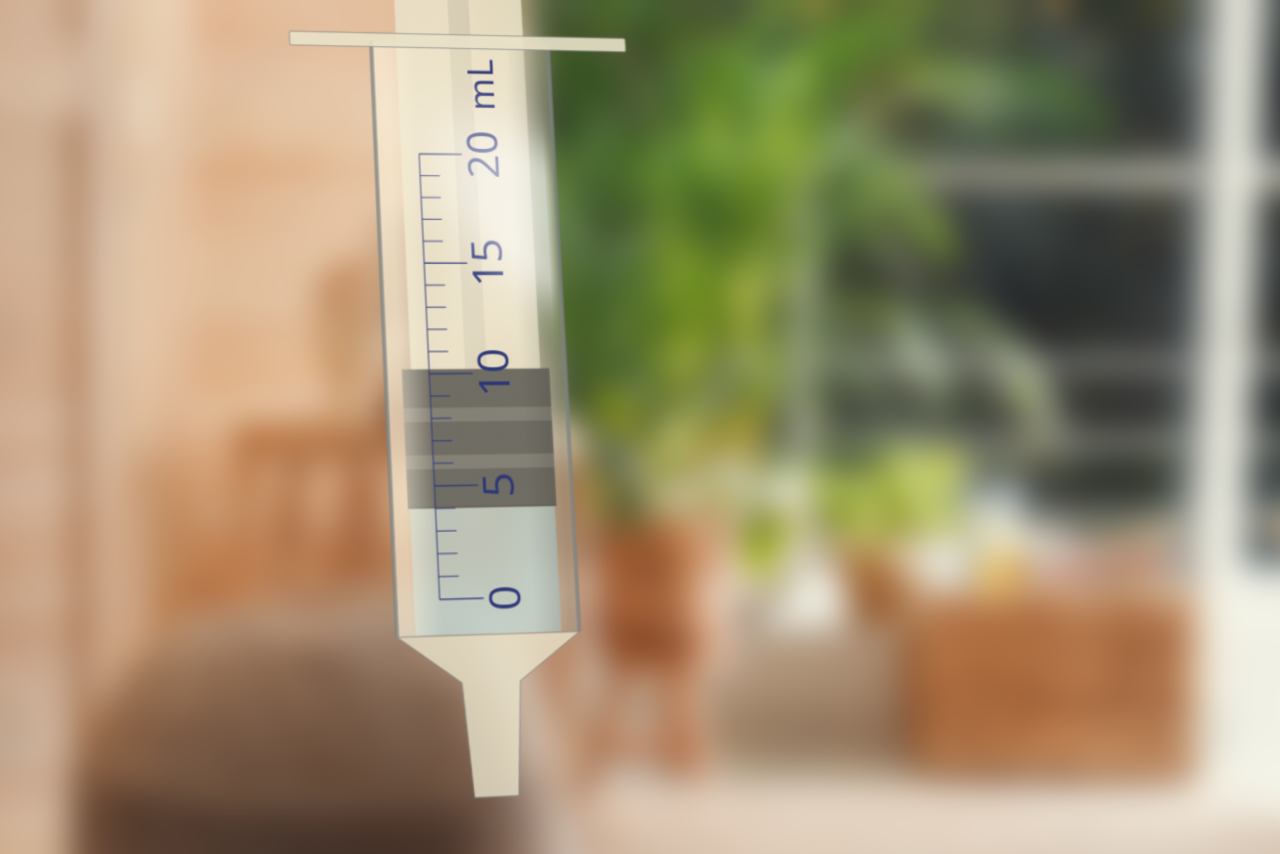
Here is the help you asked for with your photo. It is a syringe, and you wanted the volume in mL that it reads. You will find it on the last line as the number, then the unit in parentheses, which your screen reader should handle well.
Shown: 4 (mL)
